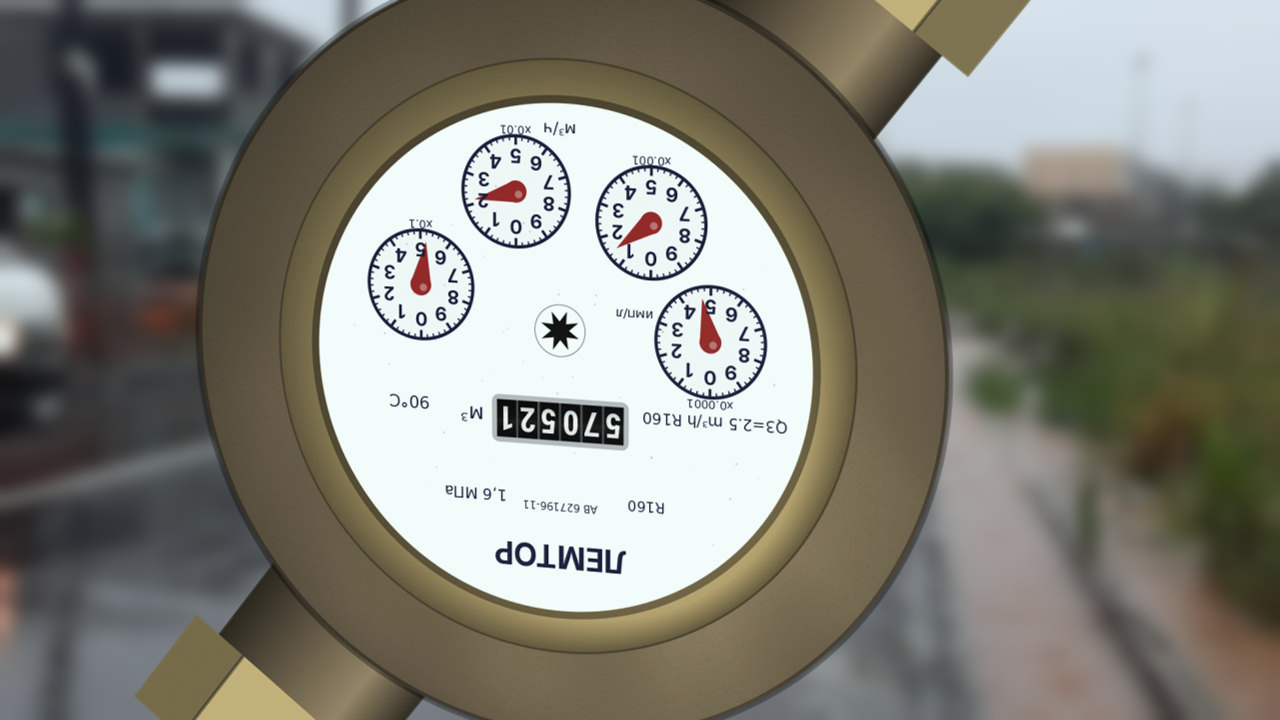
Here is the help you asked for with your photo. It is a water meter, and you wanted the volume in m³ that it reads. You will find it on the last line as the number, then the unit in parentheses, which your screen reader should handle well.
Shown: 570521.5214 (m³)
